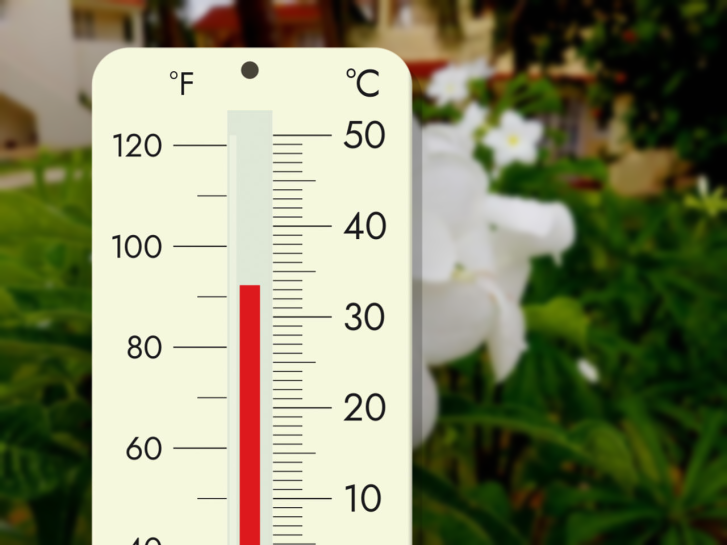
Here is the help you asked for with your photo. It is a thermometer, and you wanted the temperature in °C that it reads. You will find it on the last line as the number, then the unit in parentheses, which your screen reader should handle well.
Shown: 33.5 (°C)
